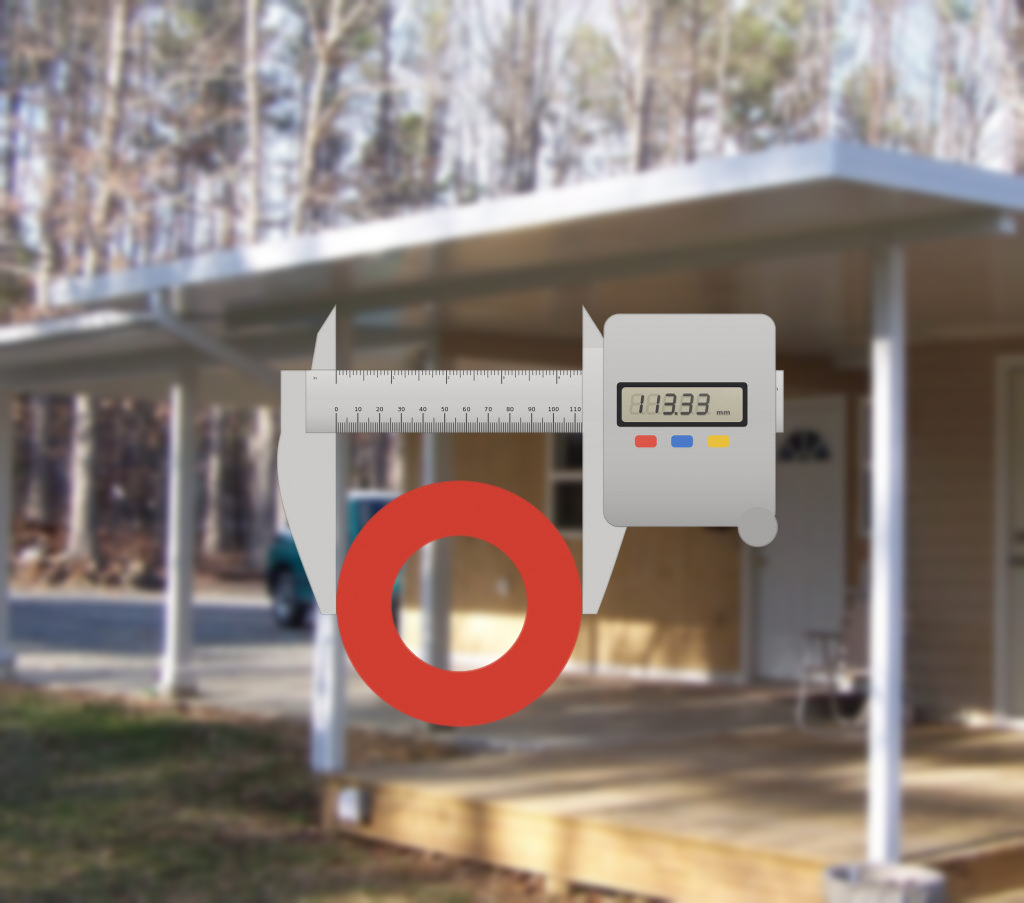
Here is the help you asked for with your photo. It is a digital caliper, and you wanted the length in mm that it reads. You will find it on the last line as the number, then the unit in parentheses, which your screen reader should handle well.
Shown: 113.33 (mm)
